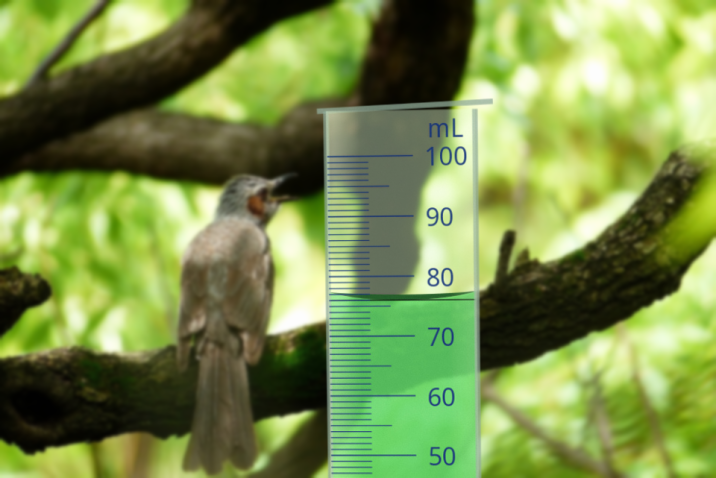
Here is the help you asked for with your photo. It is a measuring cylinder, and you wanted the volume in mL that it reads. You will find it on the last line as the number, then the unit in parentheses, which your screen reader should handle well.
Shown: 76 (mL)
